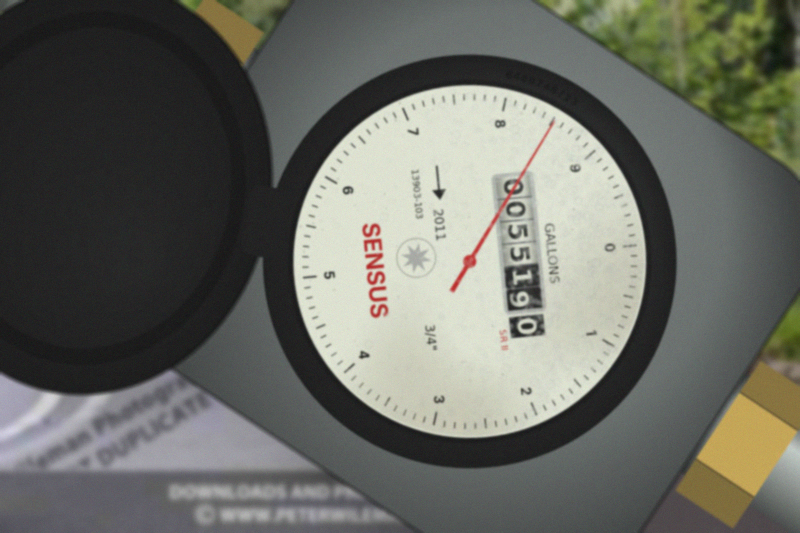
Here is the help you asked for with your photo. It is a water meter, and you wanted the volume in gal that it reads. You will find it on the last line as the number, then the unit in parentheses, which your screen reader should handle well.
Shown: 55188.5 (gal)
